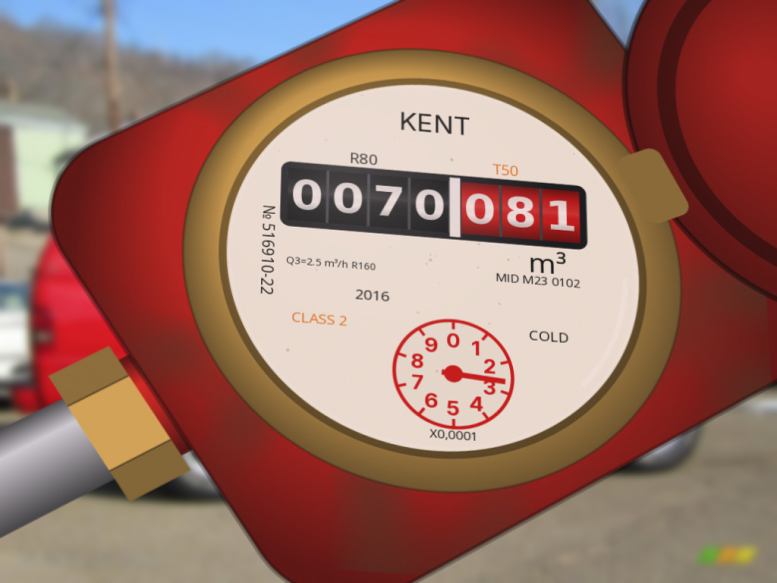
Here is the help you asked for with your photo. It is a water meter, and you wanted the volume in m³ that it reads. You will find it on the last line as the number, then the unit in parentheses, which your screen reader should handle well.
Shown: 70.0812 (m³)
